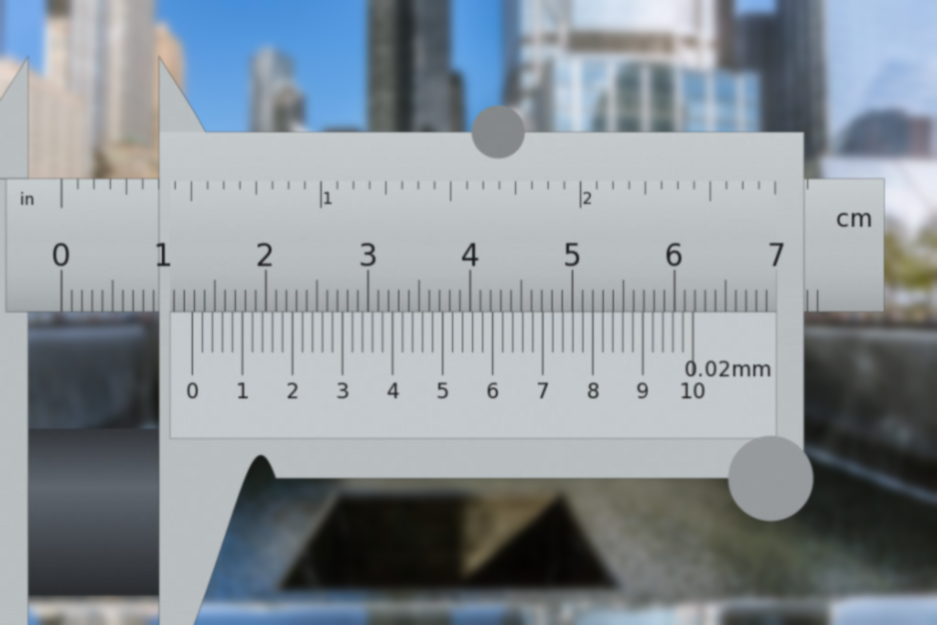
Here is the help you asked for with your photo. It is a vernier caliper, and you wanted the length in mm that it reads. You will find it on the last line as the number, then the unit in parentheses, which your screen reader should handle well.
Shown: 12.8 (mm)
